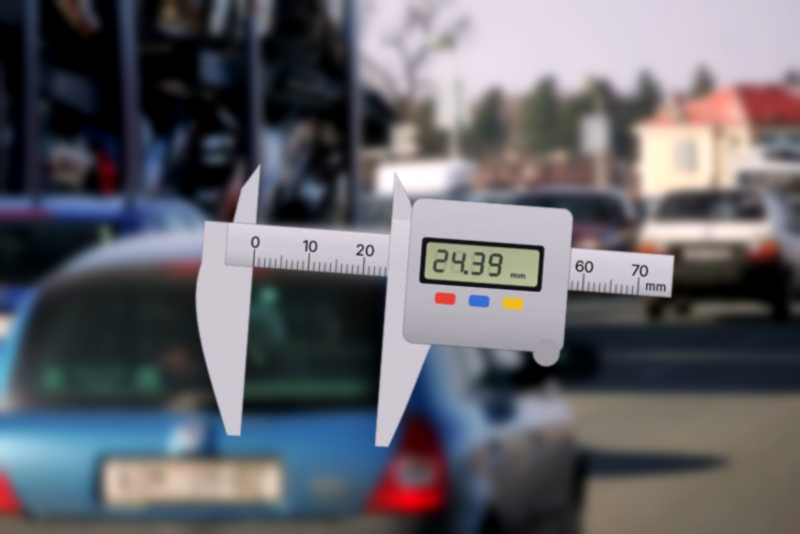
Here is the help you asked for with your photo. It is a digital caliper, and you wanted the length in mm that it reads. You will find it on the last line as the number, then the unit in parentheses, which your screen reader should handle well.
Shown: 24.39 (mm)
